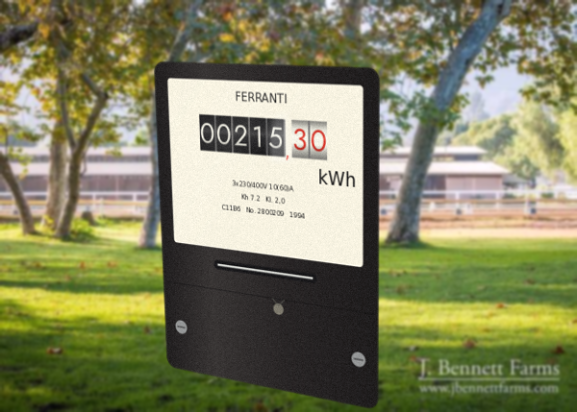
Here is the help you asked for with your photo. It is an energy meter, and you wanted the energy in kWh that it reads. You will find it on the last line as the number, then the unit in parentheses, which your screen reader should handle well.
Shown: 215.30 (kWh)
